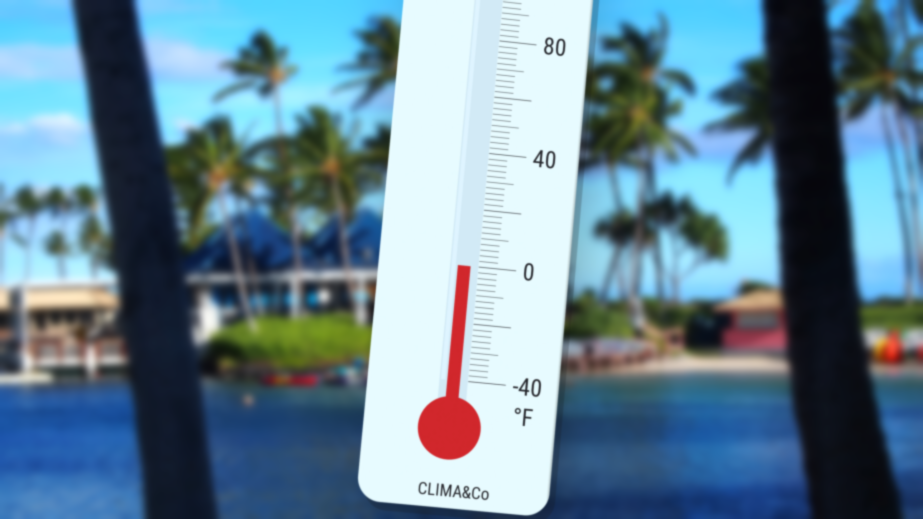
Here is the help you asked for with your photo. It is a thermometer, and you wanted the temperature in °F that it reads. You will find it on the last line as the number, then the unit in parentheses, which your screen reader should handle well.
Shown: 0 (°F)
